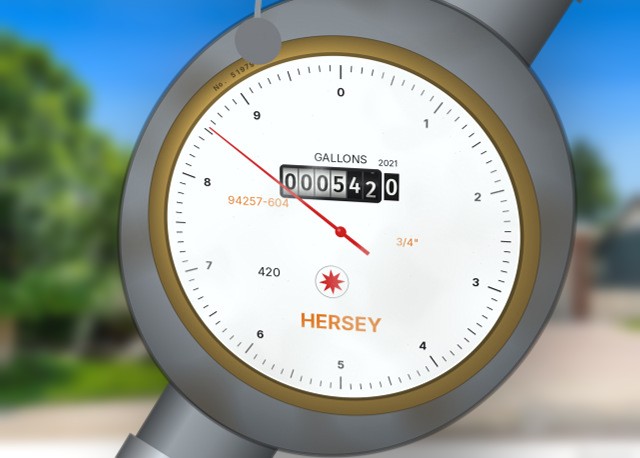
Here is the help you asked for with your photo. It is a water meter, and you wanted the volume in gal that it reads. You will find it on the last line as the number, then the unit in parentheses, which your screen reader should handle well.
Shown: 5418.5 (gal)
